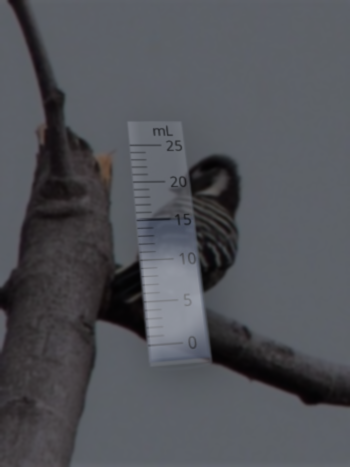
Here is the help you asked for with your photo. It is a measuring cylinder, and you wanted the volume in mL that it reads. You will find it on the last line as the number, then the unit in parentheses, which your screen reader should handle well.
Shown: 15 (mL)
